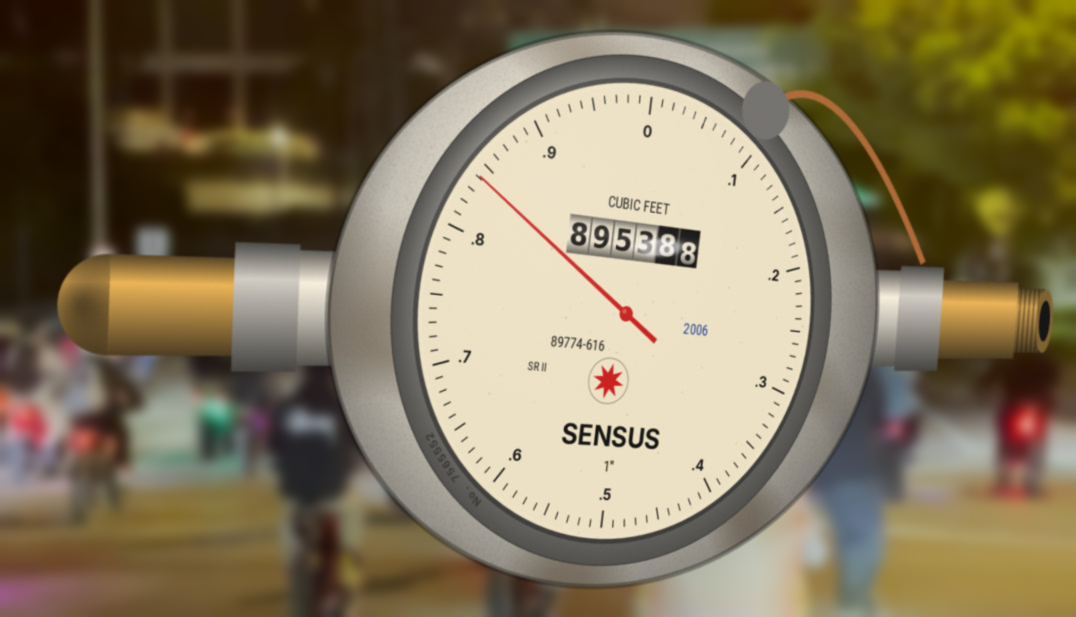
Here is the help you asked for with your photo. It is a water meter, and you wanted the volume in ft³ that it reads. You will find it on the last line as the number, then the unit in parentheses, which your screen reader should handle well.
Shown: 895387.84 (ft³)
